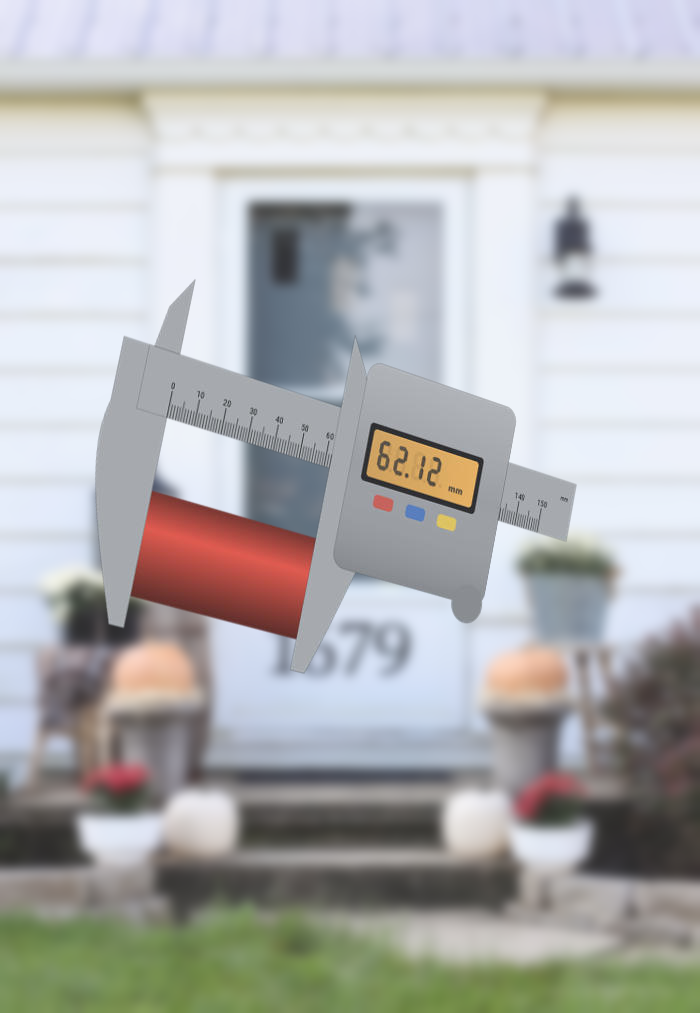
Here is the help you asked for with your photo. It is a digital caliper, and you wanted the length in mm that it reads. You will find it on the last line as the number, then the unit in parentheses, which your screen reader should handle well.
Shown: 62.12 (mm)
